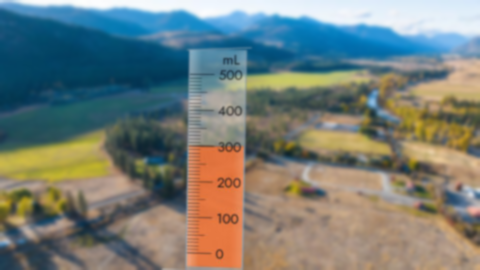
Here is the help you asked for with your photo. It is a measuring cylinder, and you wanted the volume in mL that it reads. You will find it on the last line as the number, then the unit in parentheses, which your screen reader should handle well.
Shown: 300 (mL)
